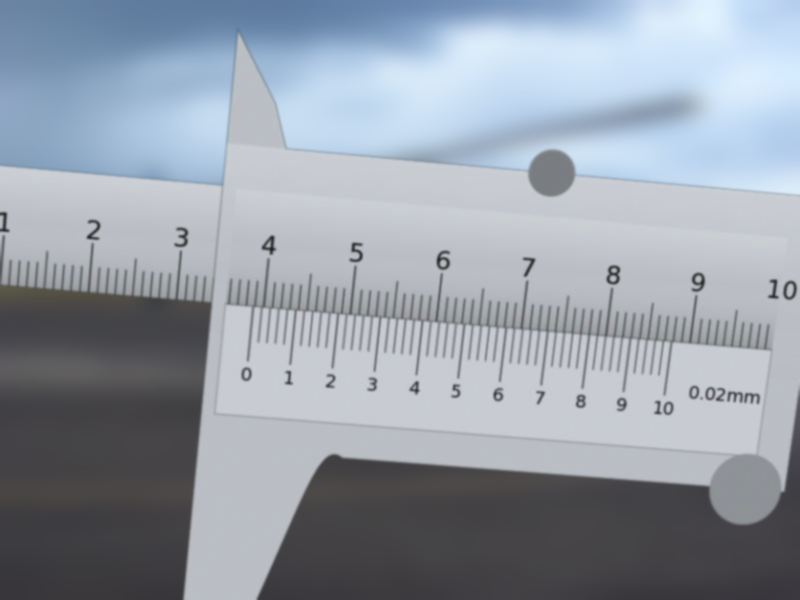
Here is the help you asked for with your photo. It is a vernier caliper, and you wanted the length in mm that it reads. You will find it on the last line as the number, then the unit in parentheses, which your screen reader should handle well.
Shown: 38.8 (mm)
